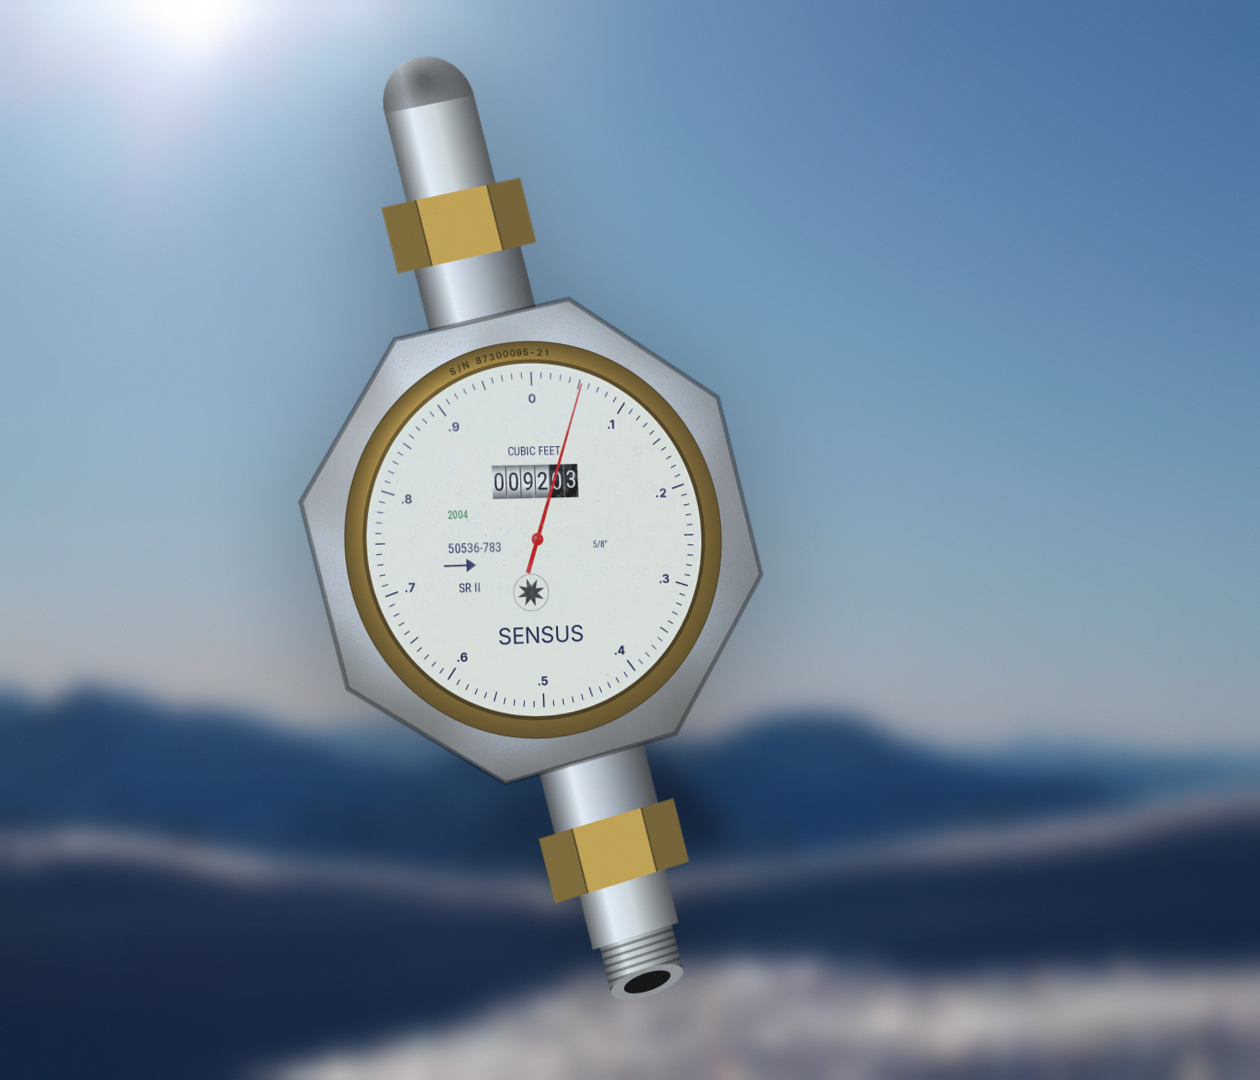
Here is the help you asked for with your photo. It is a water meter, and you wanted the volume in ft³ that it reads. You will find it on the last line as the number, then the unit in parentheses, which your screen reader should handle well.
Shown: 9203.05 (ft³)
